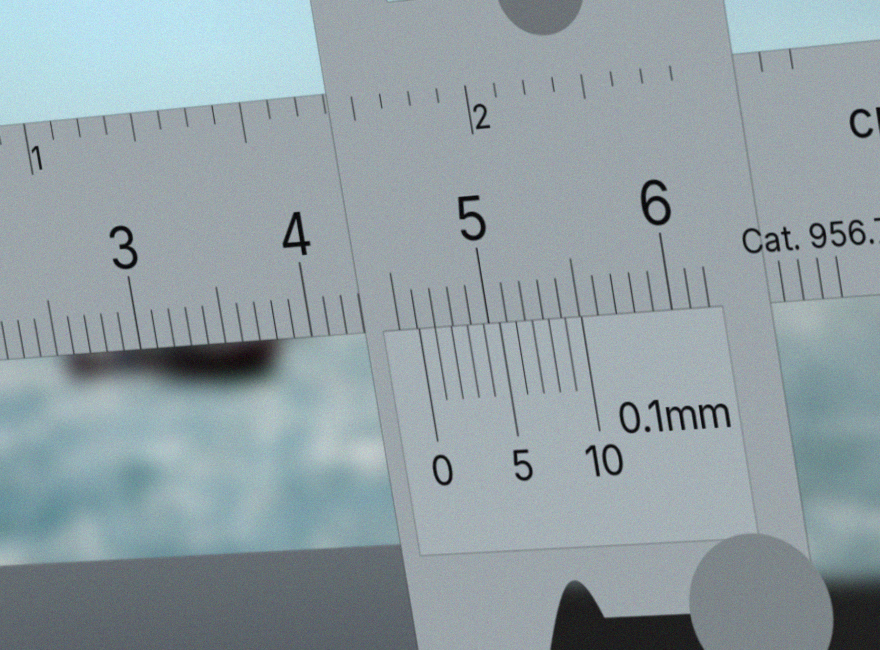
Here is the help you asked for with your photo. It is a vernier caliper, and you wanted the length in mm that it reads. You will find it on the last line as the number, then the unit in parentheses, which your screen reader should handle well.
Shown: 46.1 (mm)
